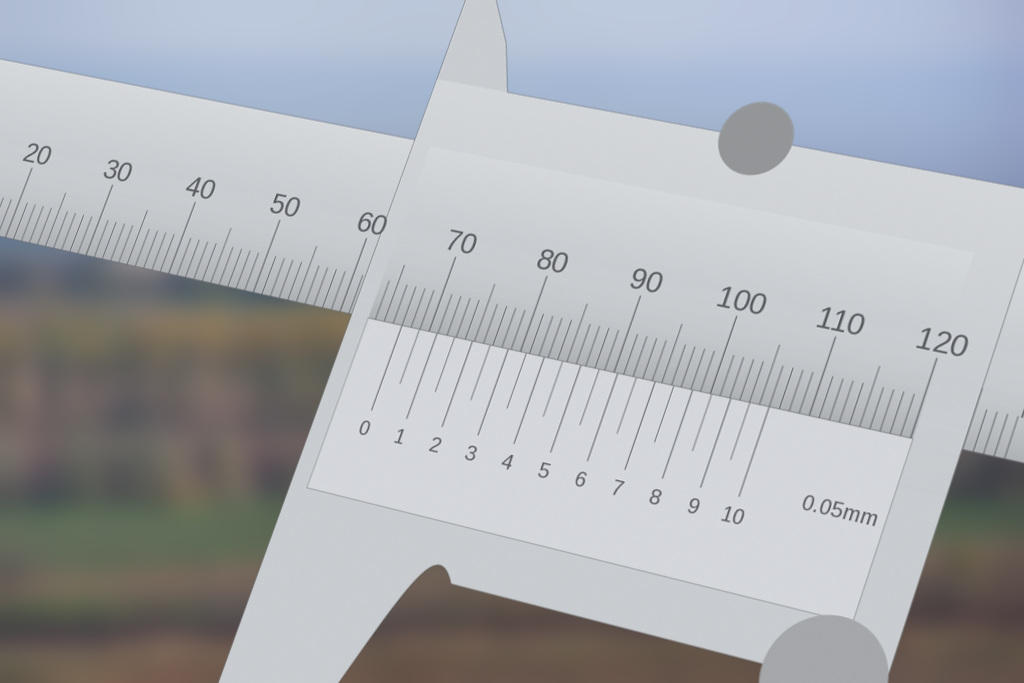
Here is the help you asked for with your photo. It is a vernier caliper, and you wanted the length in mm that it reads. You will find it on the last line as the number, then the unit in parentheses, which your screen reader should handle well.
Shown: 67.0 (mm)
